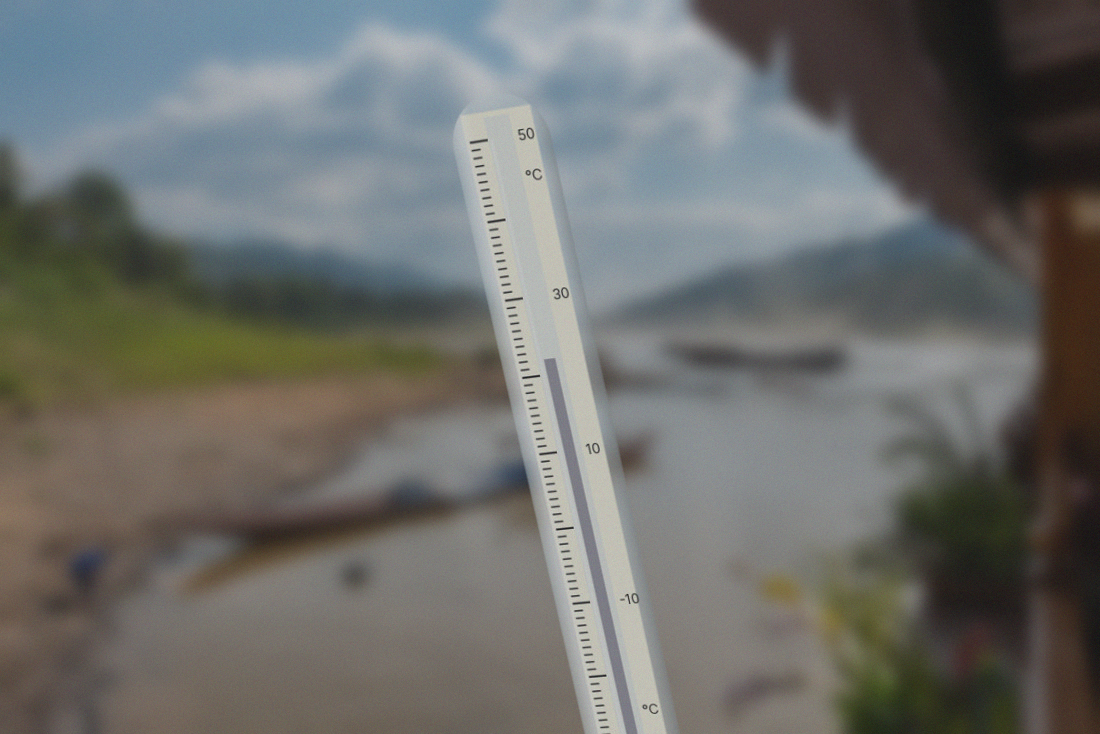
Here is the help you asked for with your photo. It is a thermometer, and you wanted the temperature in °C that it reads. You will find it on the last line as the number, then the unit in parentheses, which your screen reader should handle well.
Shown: 22 (°C)
